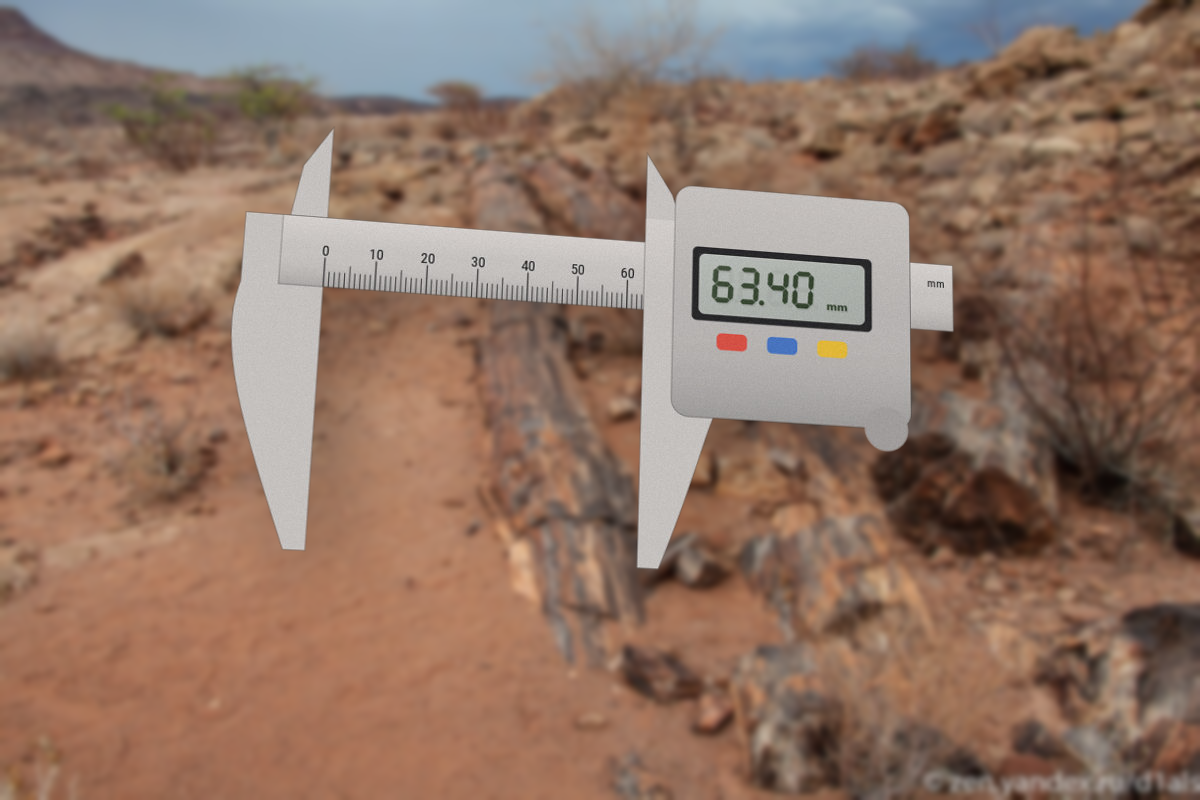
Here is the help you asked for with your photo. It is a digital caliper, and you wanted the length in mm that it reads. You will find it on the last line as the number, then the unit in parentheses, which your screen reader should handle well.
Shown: 63.40 (mm)
